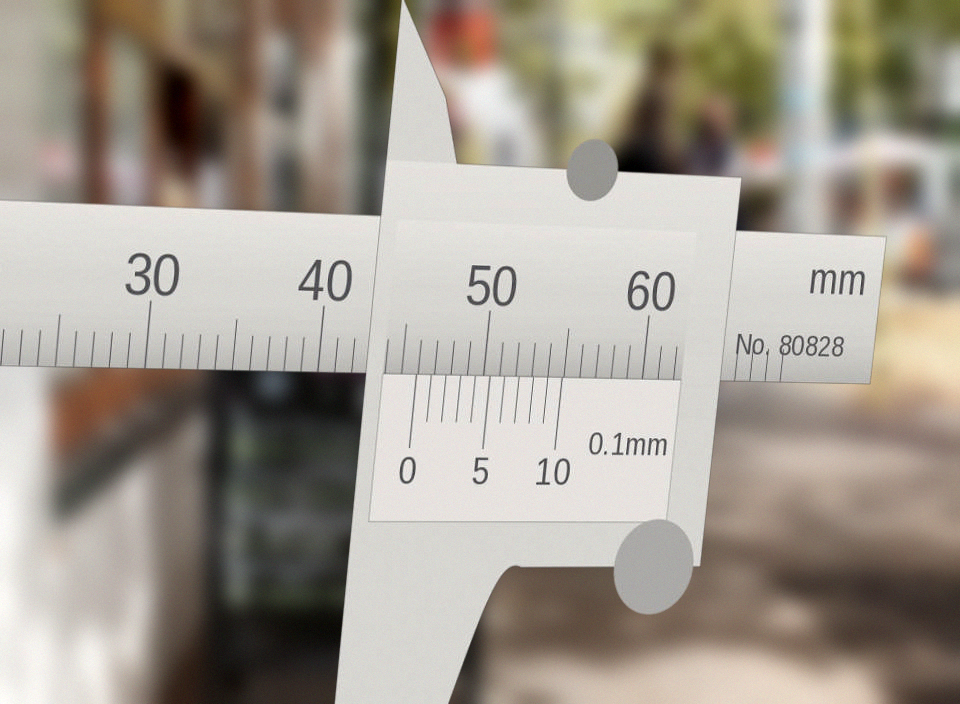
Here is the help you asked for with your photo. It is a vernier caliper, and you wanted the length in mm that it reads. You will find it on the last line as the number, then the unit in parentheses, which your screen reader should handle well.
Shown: 45.9 (mm)
